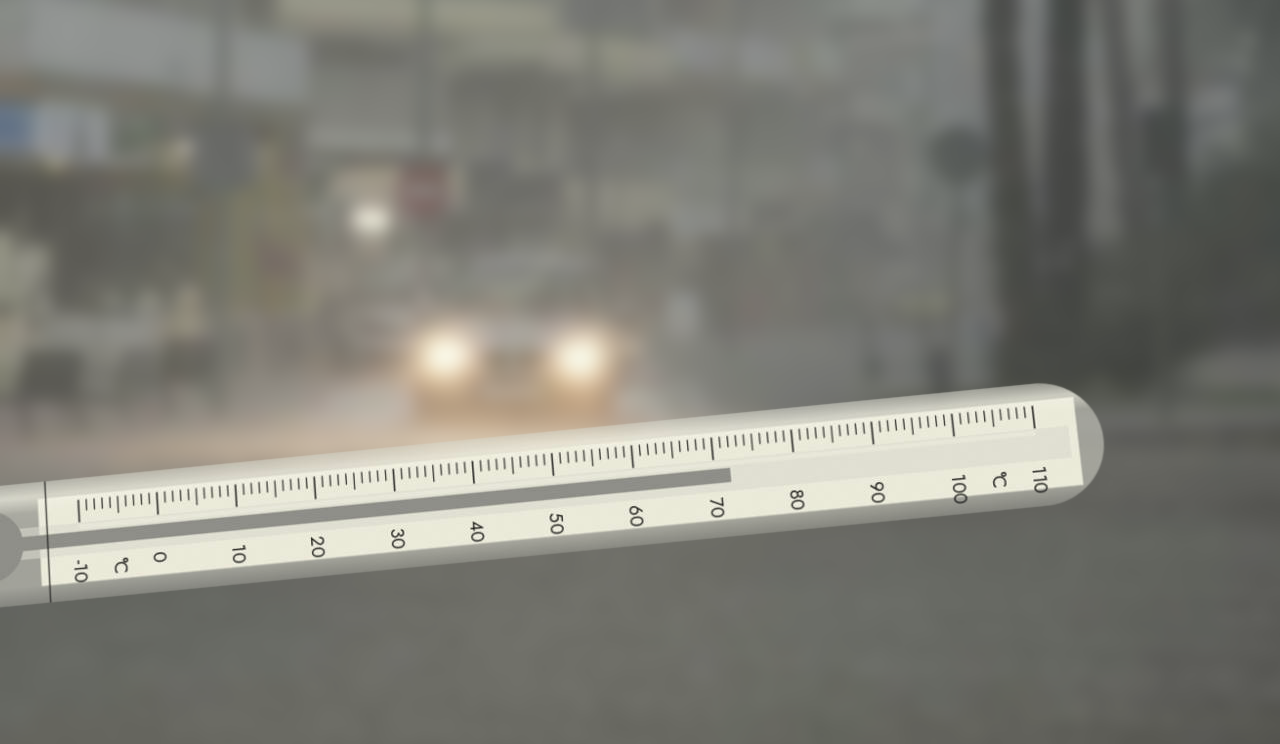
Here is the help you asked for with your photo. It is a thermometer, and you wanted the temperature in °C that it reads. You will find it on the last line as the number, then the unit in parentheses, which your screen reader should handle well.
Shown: 72 (°C)
